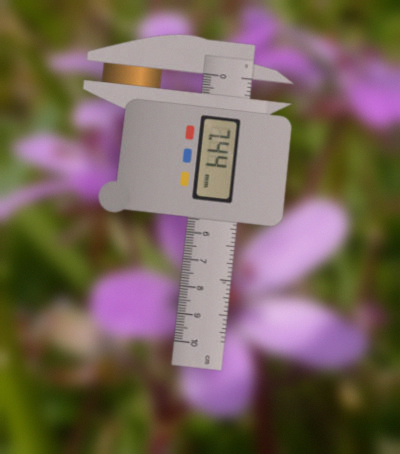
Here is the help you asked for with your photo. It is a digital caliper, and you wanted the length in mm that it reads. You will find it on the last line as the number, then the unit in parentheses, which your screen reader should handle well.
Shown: 7.44 (mm)
